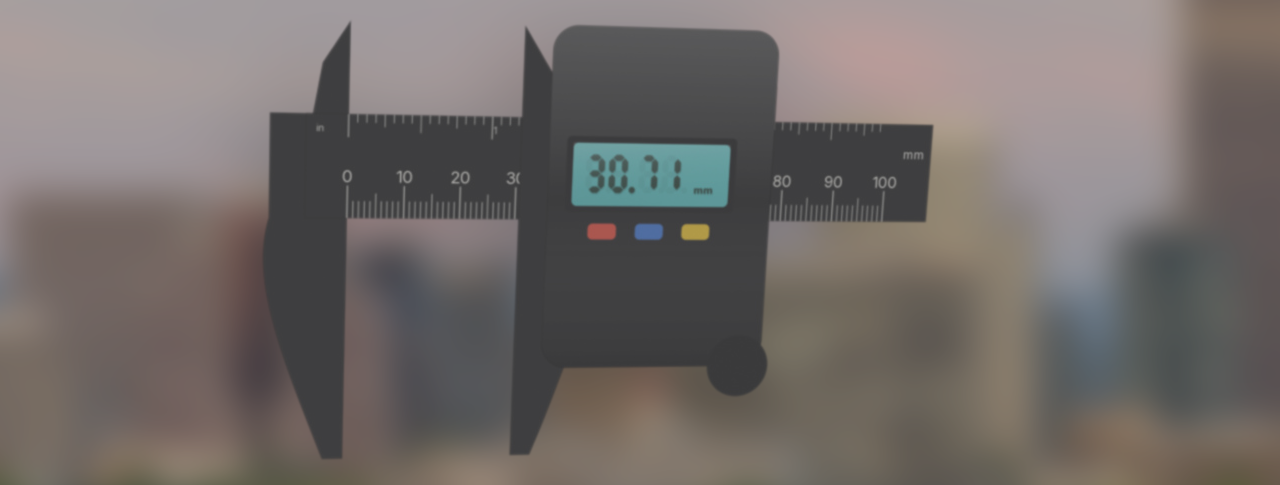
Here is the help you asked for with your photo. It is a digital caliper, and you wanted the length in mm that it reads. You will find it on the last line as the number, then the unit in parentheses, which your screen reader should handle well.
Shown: 30.71 (mm)
